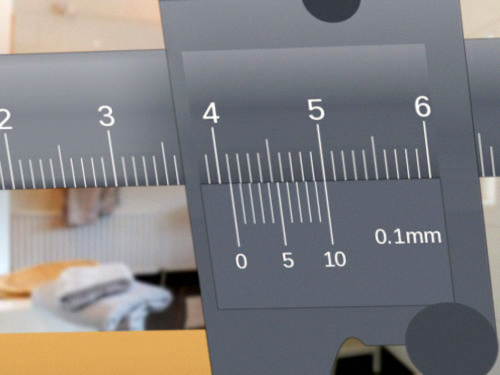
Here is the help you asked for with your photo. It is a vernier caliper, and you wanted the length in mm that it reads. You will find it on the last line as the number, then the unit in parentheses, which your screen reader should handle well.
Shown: 41.0 (mm)
